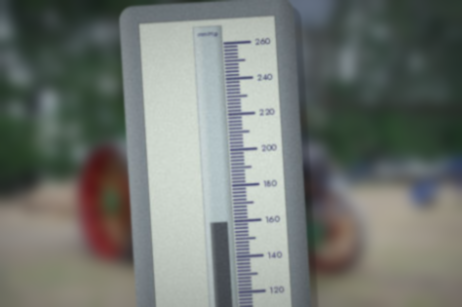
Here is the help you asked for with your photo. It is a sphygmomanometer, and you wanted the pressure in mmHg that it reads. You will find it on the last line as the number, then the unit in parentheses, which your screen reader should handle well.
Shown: 160 (mmHg)
